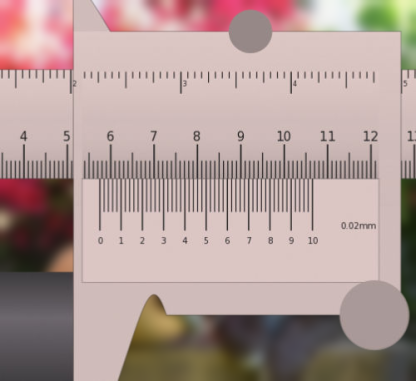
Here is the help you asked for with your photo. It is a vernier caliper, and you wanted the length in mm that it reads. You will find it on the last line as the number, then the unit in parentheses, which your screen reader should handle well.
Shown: 57.5 (mm)
